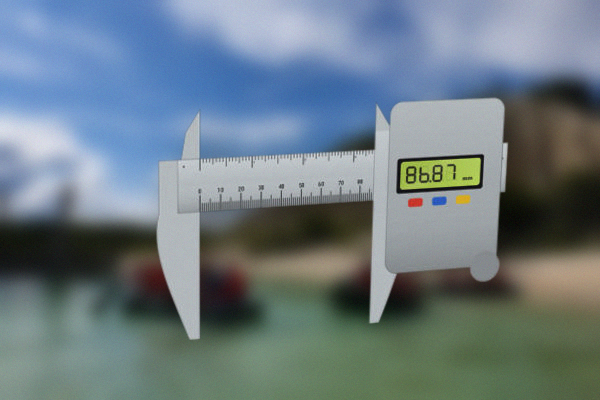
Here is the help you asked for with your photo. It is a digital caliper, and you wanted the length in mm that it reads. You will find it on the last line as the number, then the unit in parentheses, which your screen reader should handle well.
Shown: 86.87 (mm)
